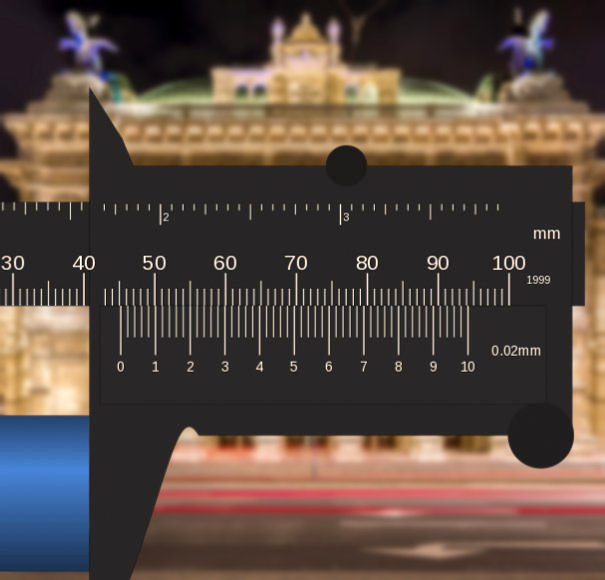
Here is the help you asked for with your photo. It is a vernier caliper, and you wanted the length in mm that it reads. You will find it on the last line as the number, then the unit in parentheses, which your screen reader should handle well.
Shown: 45.2 (mm)
